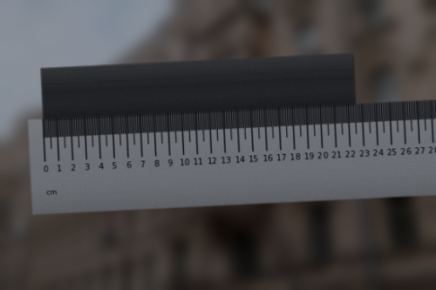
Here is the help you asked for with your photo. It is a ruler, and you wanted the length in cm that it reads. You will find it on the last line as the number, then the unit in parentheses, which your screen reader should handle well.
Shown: 22.5 (cm)
